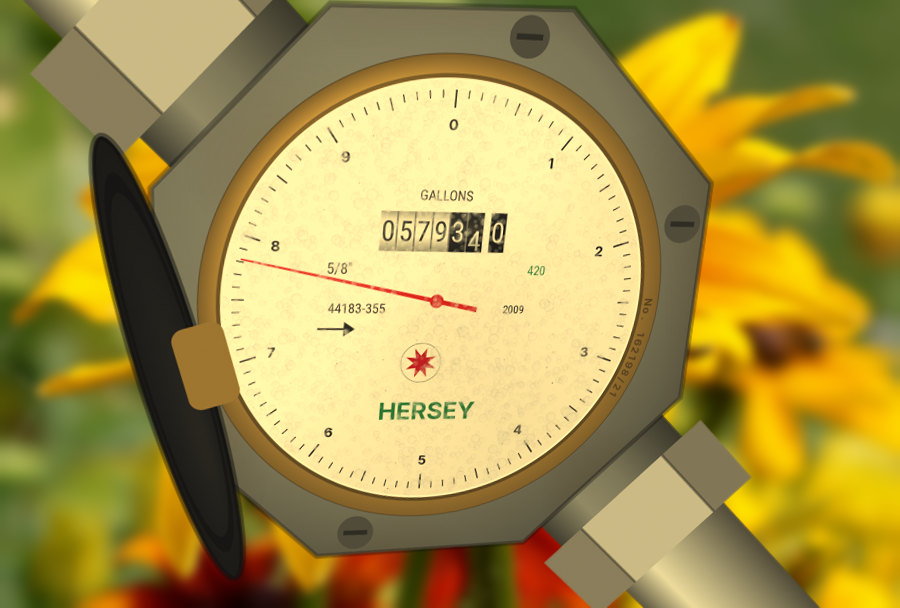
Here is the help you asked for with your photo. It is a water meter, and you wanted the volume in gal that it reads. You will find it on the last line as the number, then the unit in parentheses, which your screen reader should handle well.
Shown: 579337.8 (gal)
